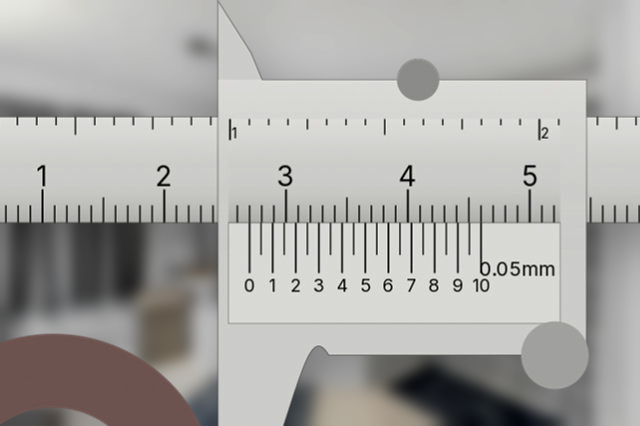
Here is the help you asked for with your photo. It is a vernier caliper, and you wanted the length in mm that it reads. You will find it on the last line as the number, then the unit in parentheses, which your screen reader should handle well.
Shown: 27.0 (mm)
